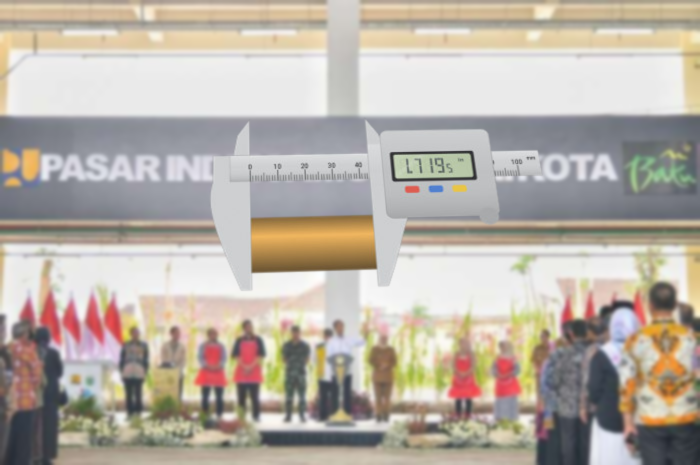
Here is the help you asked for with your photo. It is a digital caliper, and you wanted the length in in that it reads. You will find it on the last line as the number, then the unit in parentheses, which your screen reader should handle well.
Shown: 1.7195 (in)
